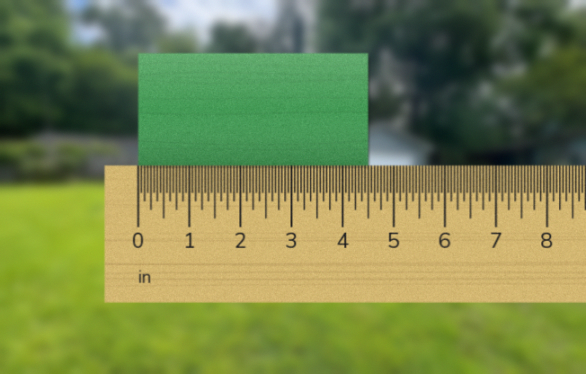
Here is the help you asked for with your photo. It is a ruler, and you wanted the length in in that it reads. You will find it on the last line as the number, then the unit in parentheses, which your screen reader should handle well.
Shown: 4.5 (in)
